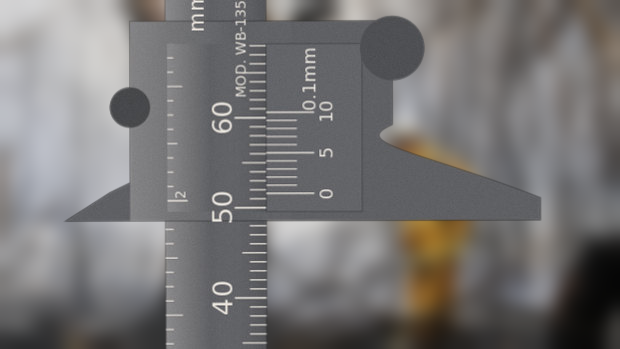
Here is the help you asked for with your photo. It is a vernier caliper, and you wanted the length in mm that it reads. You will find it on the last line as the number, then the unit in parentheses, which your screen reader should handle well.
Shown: 51.6 (mm)
